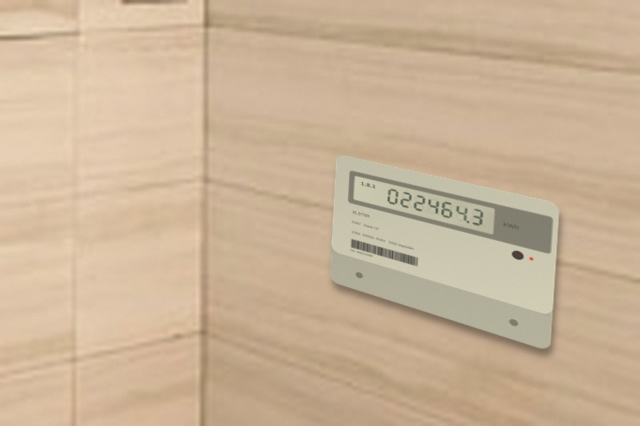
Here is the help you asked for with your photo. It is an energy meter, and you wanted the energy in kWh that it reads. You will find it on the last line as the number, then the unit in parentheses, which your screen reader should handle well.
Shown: 22464.3 (kWh)
